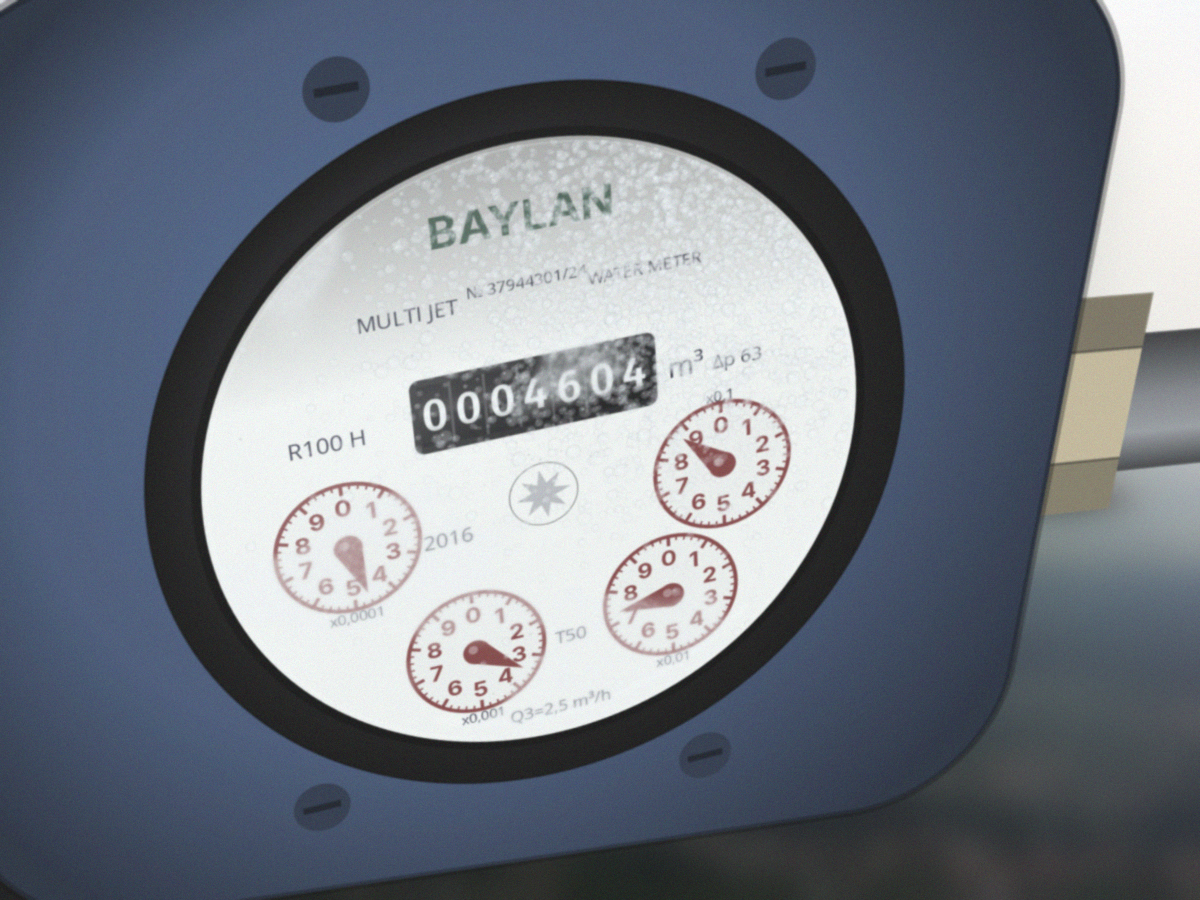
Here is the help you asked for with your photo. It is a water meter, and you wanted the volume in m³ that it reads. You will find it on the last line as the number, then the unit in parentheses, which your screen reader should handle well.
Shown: 4604.8734 (m³)
